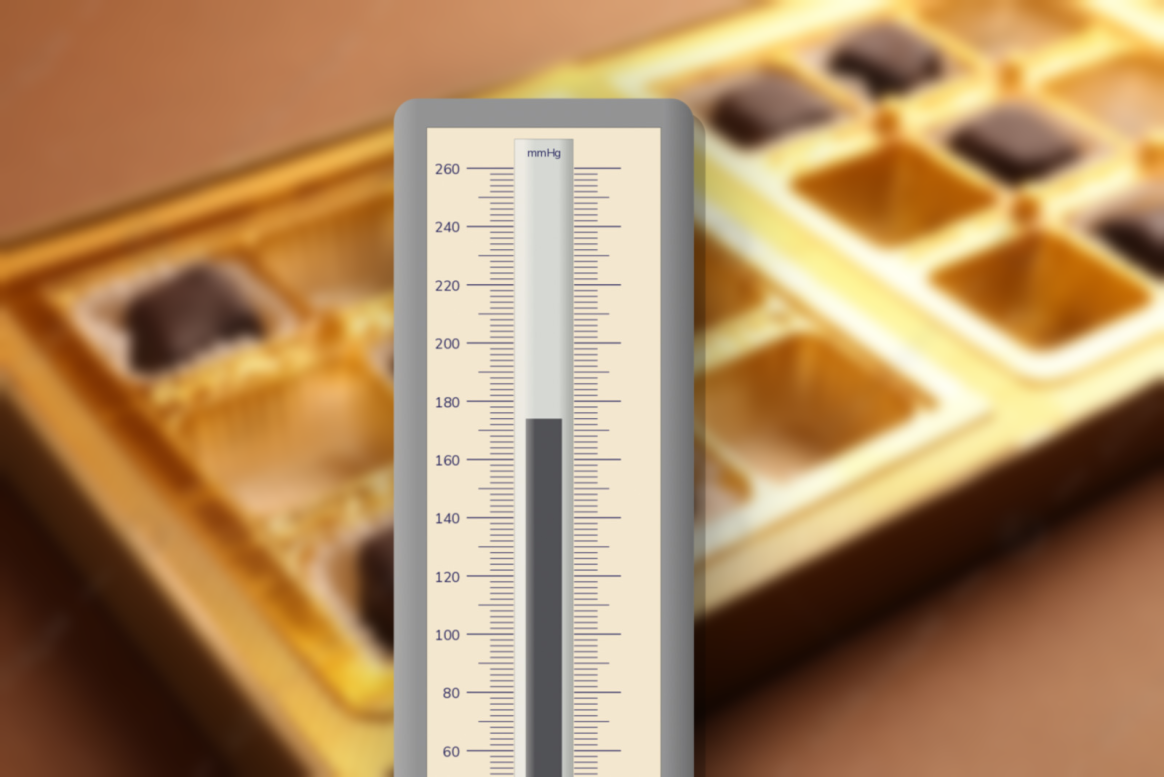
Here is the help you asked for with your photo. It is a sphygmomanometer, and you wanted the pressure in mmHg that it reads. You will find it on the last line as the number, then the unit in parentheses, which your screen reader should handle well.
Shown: 174 (mmHg)
